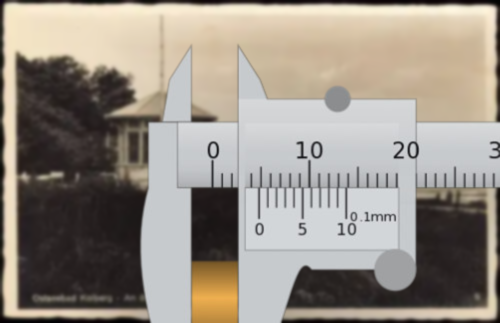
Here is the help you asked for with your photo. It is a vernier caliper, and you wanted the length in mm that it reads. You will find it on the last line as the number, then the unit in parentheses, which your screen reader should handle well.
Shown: 4.8 (mm)
